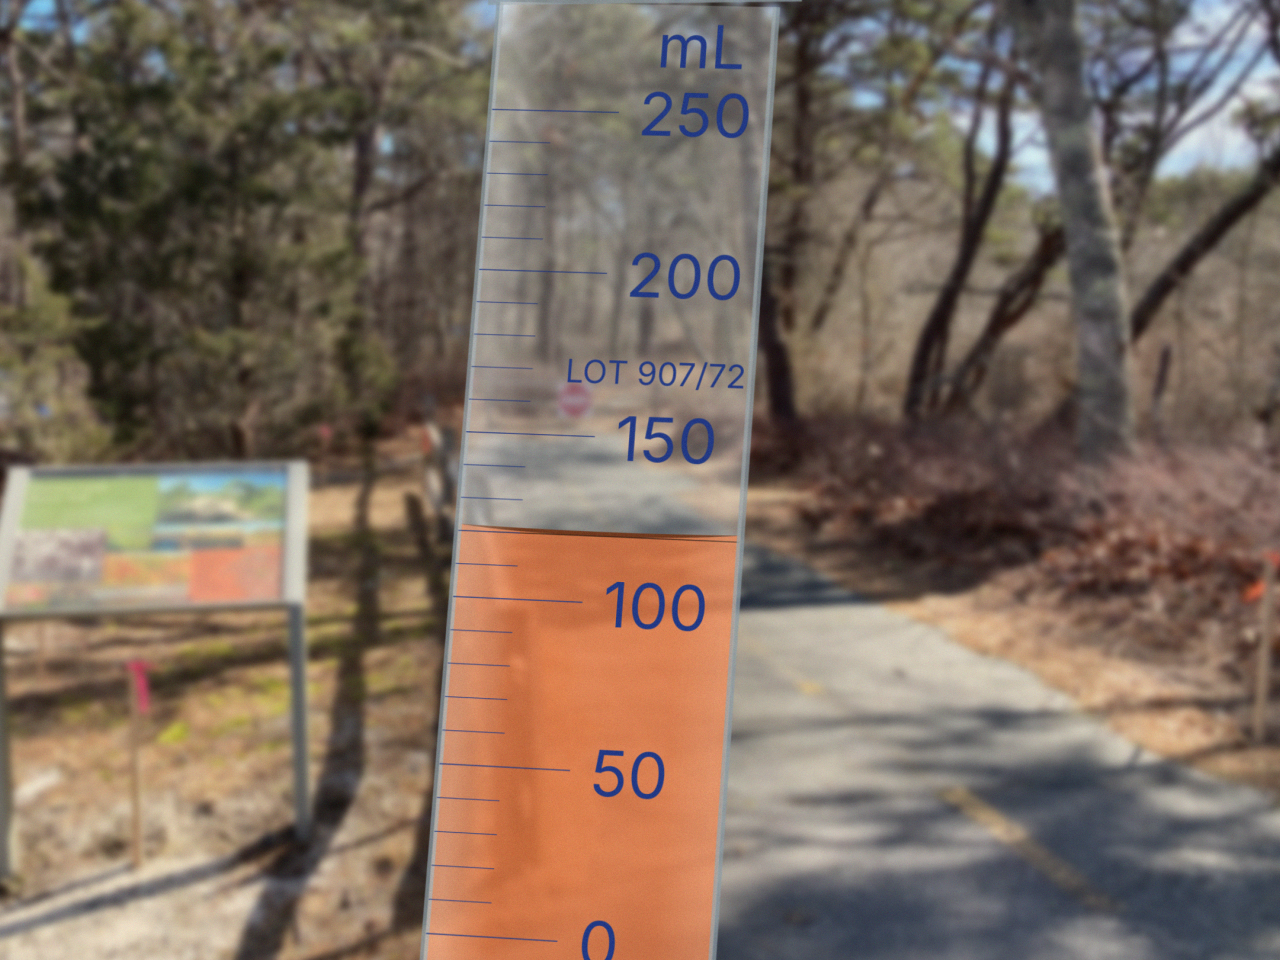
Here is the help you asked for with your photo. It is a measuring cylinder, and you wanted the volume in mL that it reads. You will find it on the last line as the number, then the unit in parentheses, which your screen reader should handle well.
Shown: 120 (mL)
